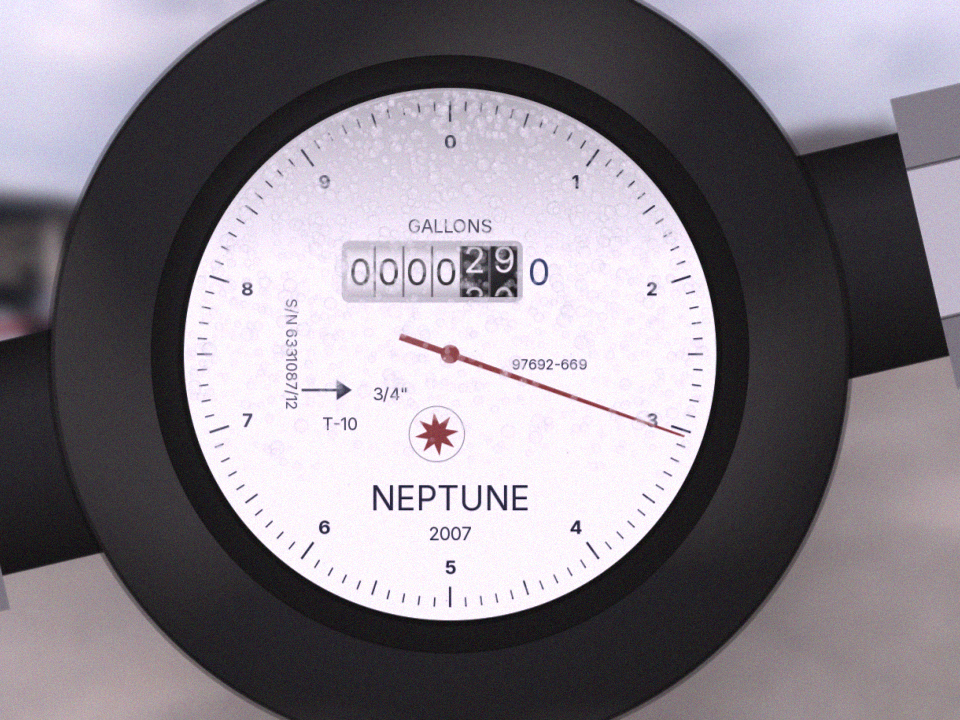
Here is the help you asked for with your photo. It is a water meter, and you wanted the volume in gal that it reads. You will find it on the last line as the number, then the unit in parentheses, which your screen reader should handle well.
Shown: 293.0 (gal)
